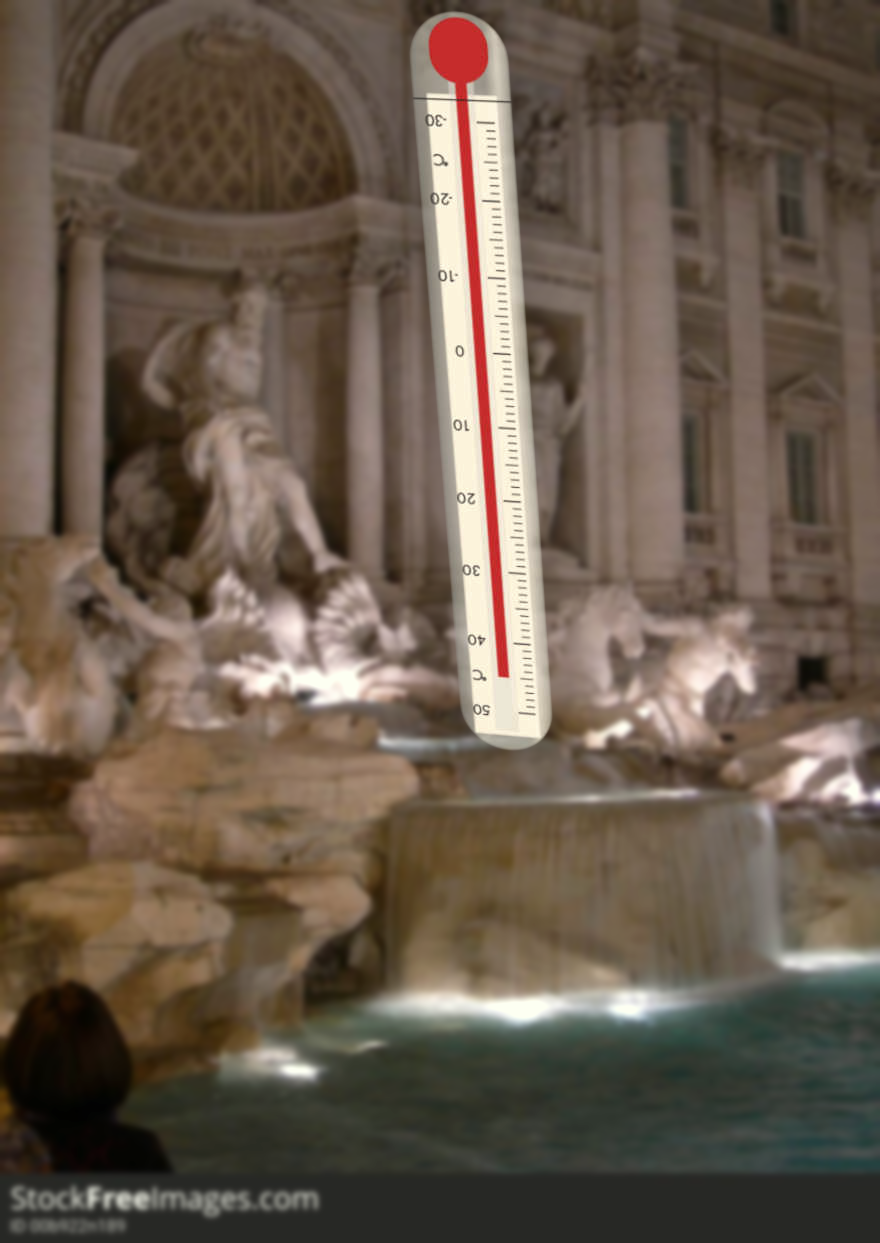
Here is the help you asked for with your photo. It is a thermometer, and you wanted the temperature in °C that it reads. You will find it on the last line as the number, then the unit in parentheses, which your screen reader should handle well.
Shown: 45 (°C)
